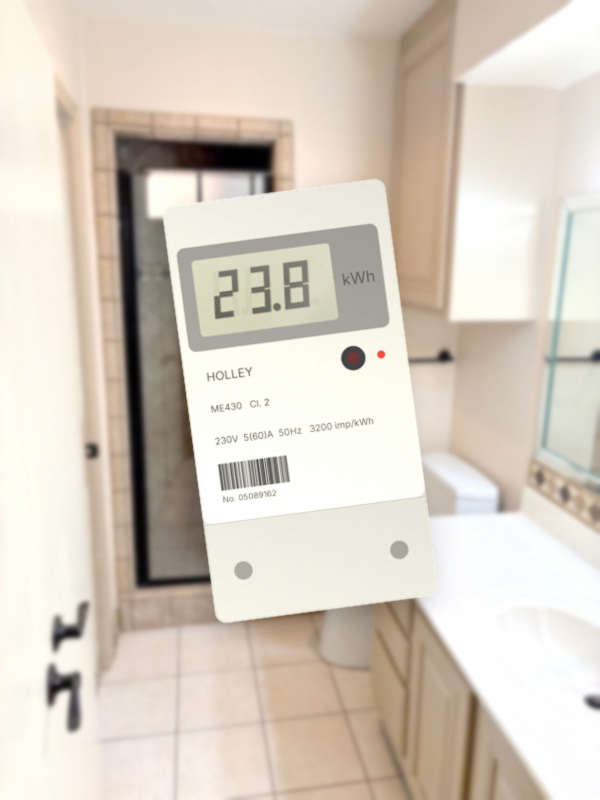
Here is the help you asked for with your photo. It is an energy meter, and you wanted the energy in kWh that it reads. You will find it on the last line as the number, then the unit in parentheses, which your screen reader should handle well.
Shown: 23.8 (kWh)
